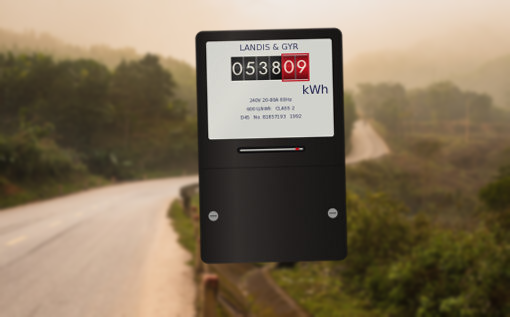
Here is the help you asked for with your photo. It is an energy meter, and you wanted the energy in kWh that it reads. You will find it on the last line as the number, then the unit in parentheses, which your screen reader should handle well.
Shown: 538.09 (kWh)
